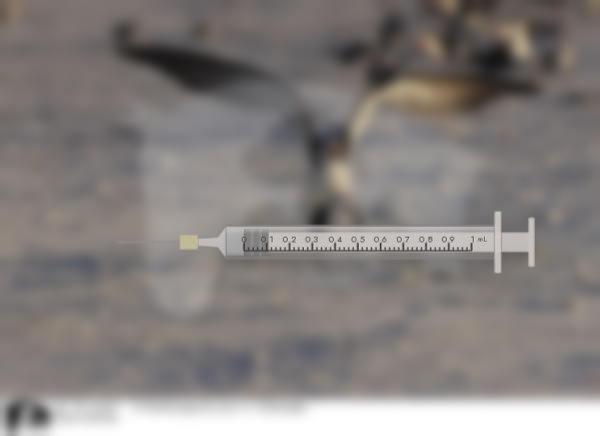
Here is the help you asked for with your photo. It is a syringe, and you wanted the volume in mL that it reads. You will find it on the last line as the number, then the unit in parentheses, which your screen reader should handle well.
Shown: 0 (mL)
